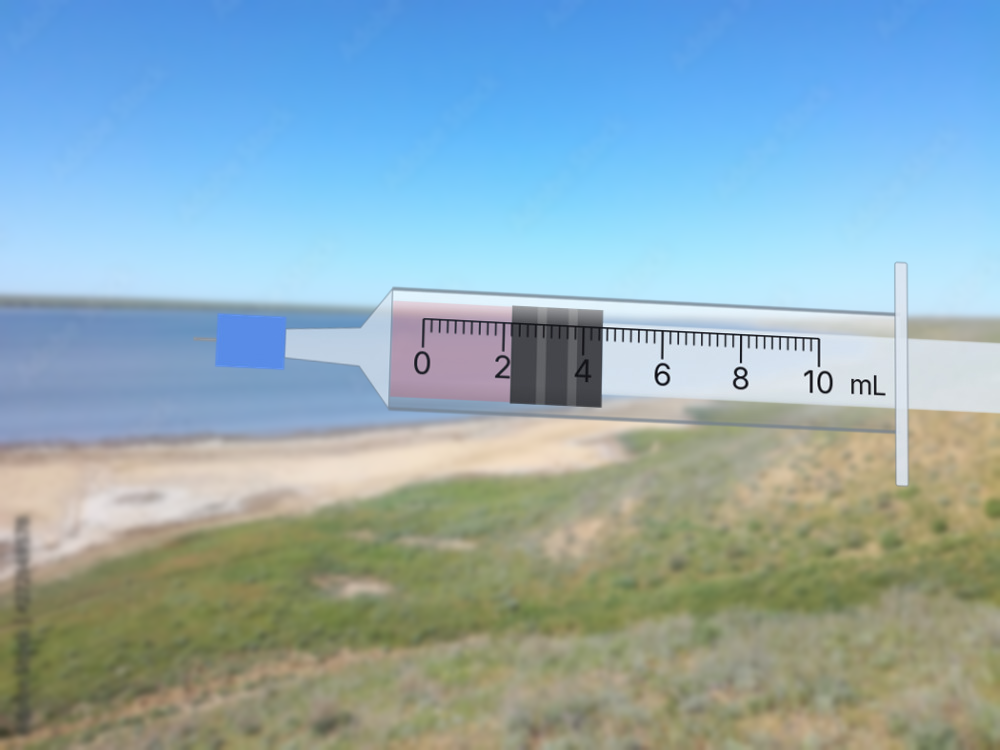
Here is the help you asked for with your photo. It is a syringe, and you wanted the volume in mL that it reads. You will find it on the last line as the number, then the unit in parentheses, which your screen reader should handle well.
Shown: 2.2 (mL)
